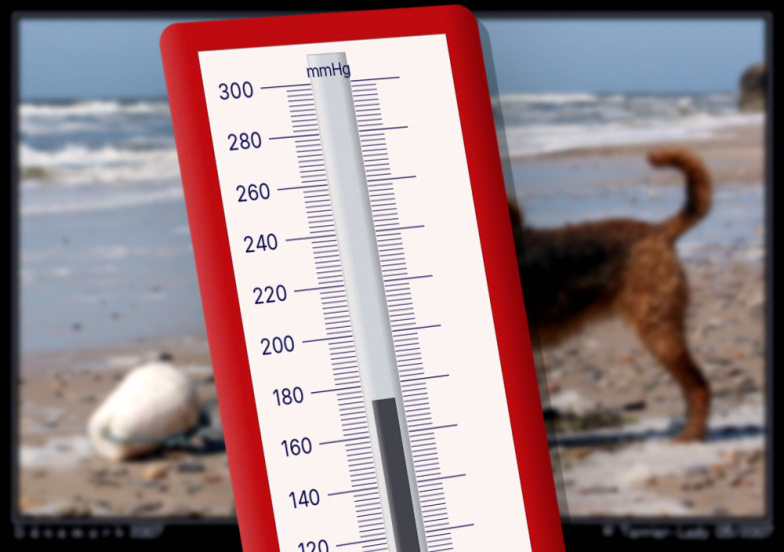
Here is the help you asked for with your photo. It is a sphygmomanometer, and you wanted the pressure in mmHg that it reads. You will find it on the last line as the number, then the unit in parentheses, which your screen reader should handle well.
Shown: 174 (mmHg)
